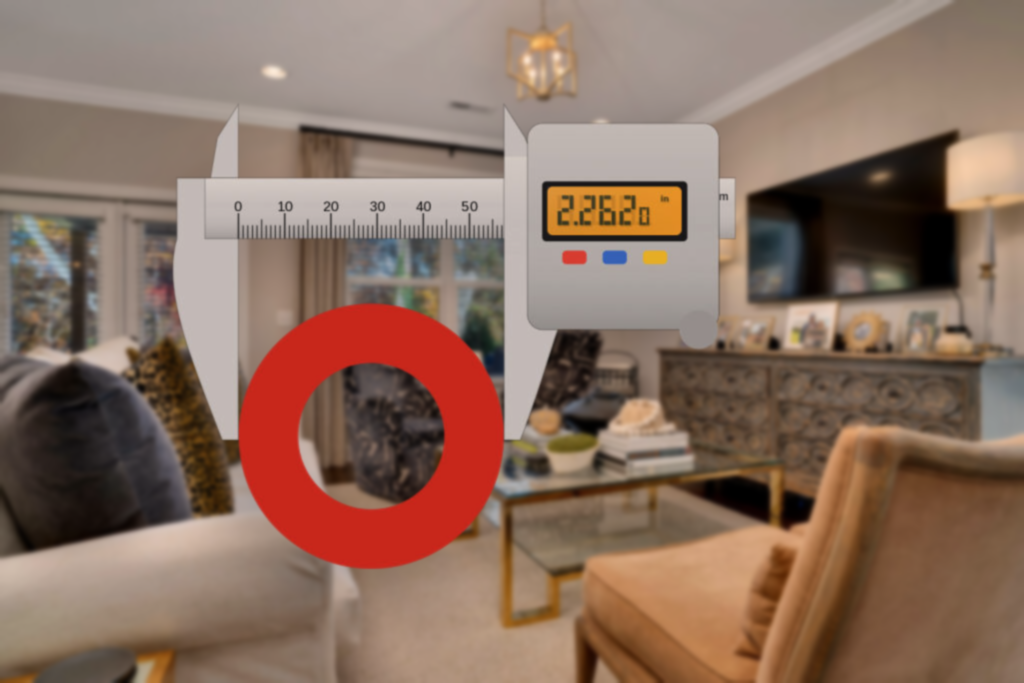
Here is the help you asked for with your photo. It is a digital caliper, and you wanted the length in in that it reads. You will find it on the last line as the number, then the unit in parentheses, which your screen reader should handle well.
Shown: 2.2620 (in)
